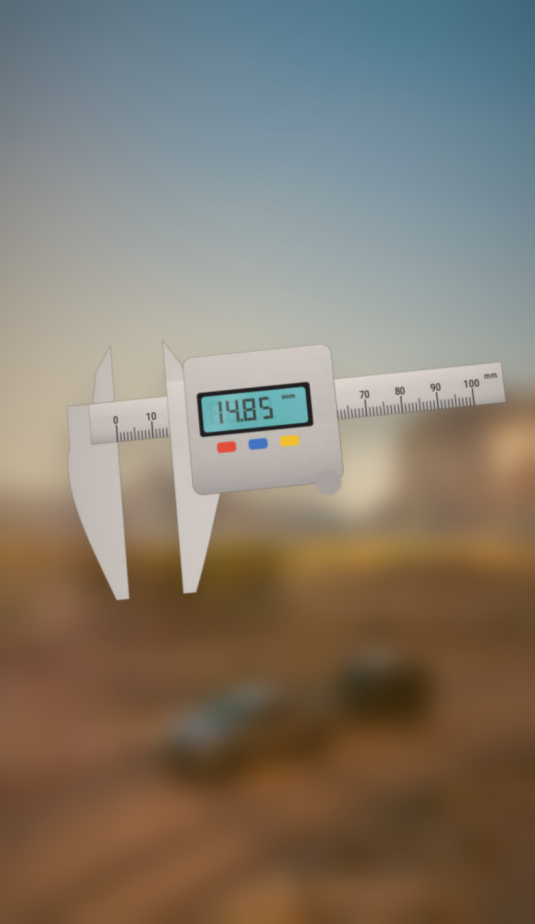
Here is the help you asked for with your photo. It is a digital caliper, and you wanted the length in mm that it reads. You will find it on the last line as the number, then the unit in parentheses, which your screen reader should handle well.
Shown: 14.85 (mm)
